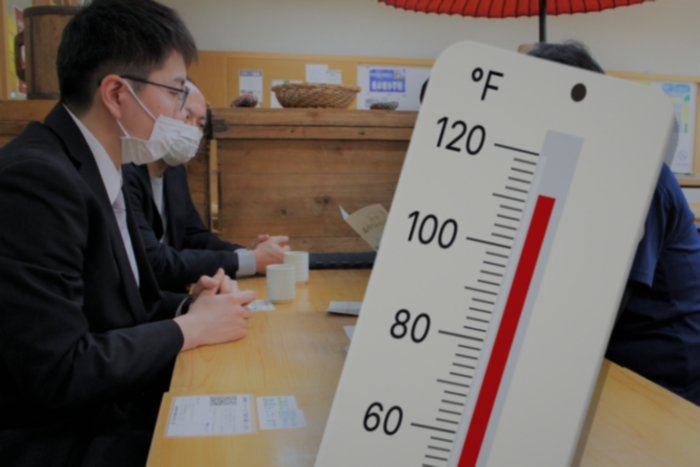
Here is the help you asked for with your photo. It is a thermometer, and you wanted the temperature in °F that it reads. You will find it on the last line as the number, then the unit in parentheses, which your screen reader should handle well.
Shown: 112 (°F)
